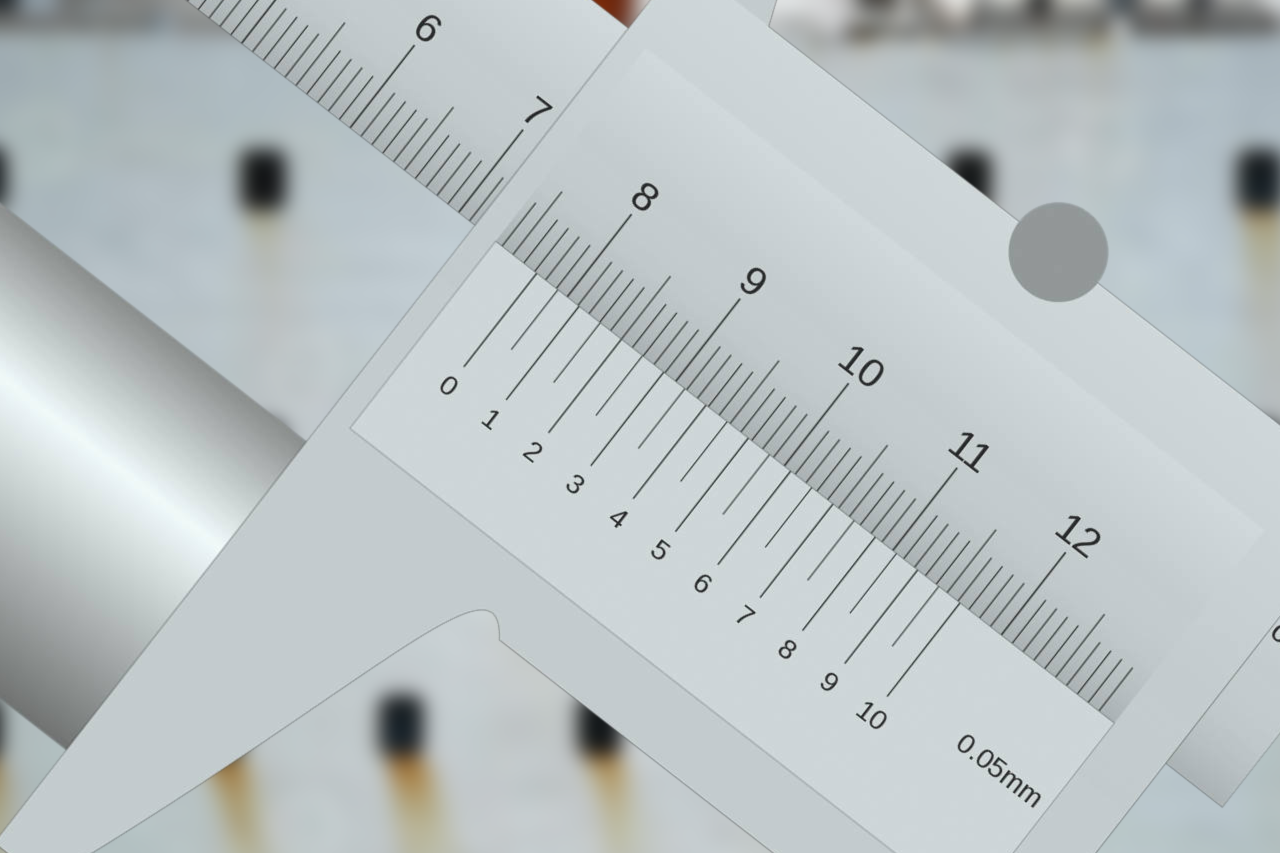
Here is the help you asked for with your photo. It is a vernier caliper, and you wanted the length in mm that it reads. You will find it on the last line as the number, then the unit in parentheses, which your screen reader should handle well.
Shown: 77.2 (mm)
